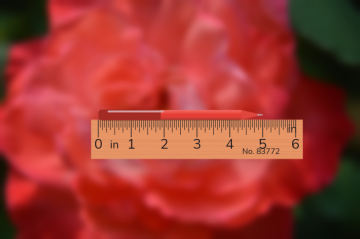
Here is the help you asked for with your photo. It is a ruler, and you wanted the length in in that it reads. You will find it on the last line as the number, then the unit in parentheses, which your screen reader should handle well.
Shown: 5 (in)
